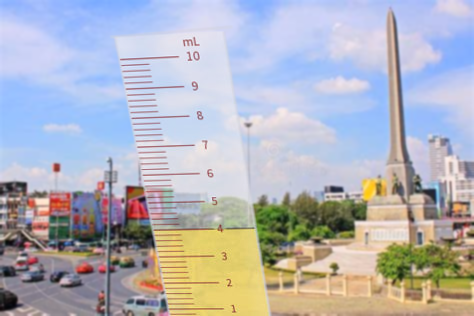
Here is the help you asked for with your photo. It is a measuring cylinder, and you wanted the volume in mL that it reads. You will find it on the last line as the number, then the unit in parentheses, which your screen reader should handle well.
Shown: 4 (mL)
